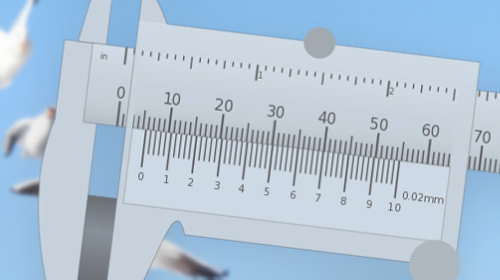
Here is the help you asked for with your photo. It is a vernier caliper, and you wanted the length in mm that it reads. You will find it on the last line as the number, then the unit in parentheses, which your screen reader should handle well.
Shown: 5.6 (mm)
